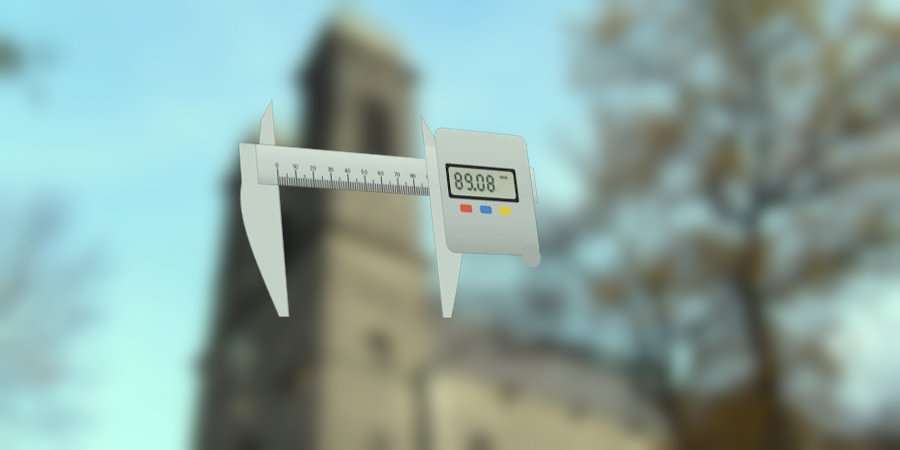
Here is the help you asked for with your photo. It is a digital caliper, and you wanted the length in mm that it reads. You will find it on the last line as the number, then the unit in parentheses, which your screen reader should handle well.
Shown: 89.08 (mm)
